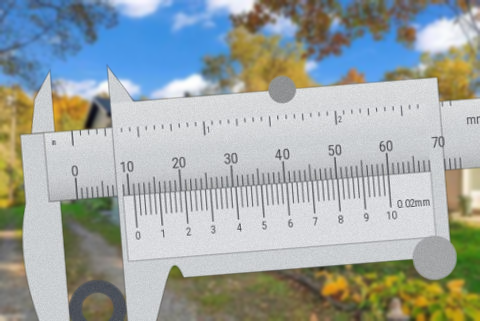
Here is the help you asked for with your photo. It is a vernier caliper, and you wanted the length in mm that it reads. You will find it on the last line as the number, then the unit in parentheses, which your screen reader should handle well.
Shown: 11.0 (mm)
